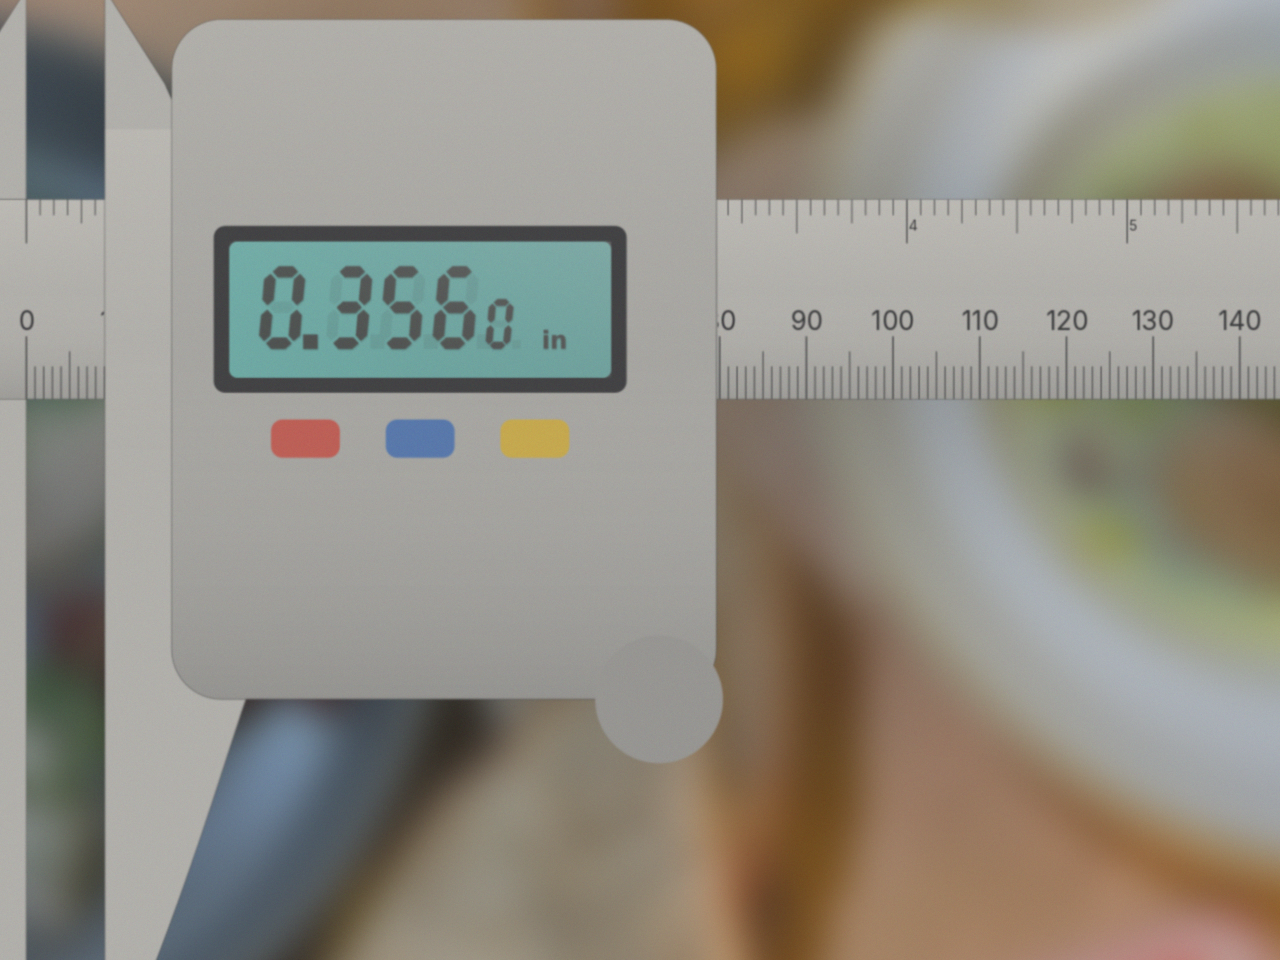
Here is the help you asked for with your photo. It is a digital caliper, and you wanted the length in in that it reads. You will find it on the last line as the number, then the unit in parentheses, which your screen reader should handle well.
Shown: 0.3560 (in)
